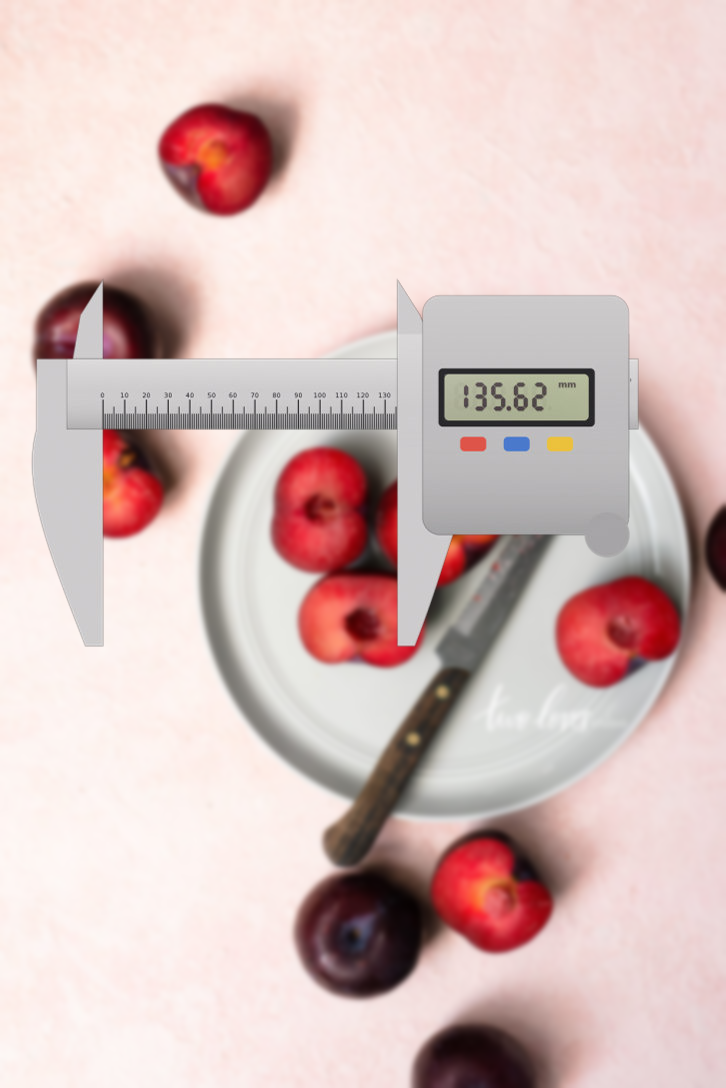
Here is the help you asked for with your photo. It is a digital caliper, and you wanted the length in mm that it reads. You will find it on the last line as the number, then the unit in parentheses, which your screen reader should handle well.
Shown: 135.62 (mm)
